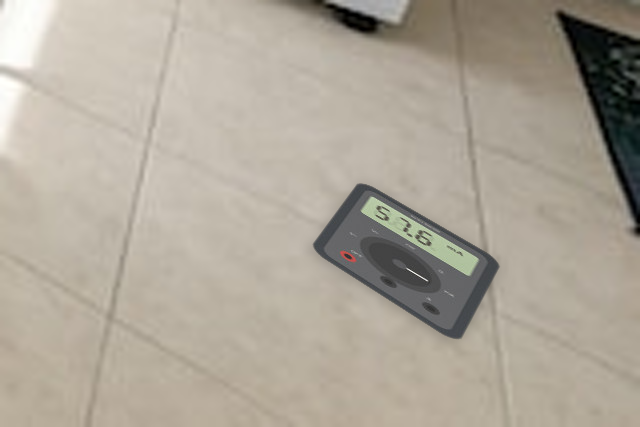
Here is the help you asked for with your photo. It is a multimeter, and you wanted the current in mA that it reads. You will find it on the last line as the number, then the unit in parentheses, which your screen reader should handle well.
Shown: 57.6 (mA)
